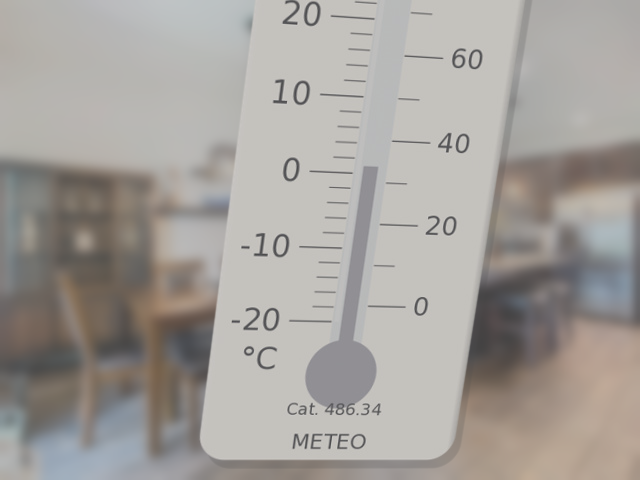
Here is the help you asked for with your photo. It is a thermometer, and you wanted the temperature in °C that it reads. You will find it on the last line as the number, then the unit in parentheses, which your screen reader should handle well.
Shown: 1 (°C)
